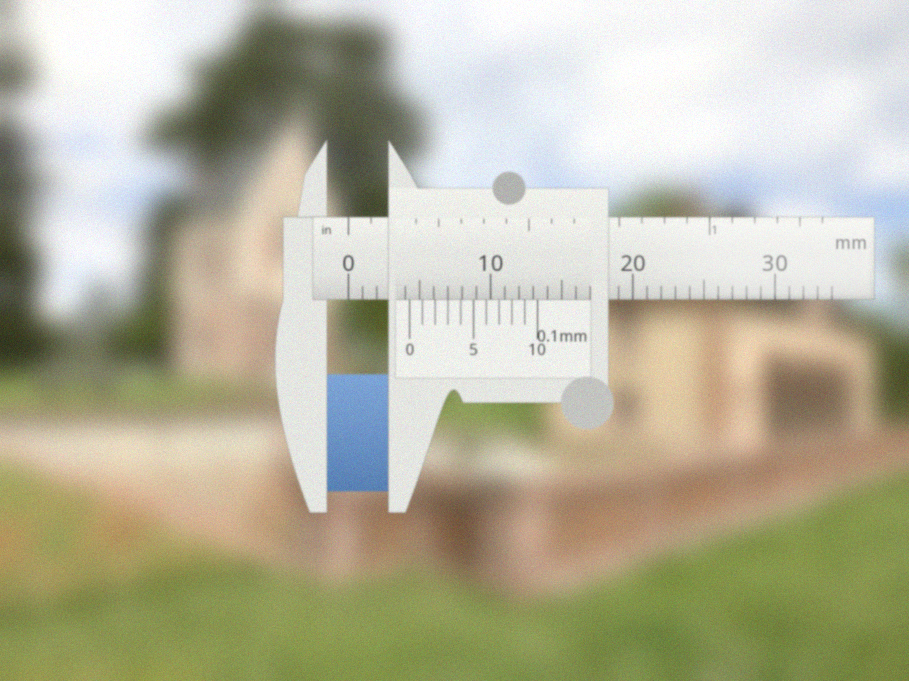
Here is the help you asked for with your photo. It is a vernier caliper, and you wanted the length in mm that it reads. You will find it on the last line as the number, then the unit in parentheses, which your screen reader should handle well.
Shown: 4.3 (mm)
